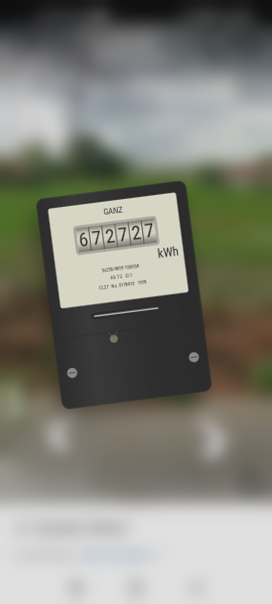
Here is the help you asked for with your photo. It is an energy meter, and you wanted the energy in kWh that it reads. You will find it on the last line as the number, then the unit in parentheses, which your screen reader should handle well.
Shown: 672727 (kWh)
